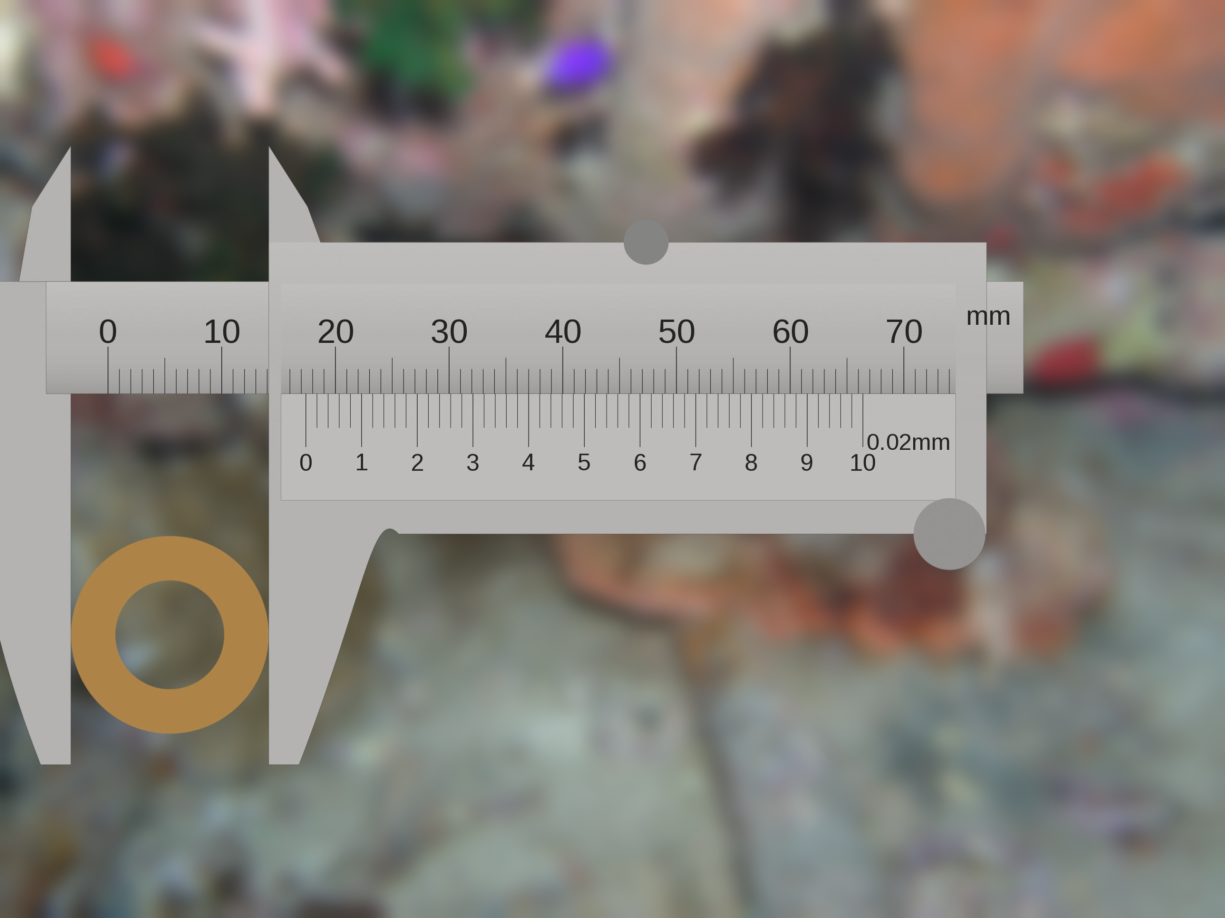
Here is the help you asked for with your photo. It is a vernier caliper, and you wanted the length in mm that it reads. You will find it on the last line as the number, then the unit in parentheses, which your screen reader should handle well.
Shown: 17.4 (mm)
